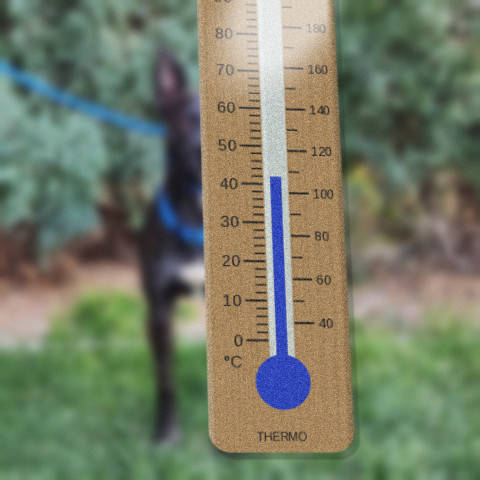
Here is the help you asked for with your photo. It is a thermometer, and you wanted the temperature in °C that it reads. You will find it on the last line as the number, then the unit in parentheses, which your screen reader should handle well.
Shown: 42 (°C)
